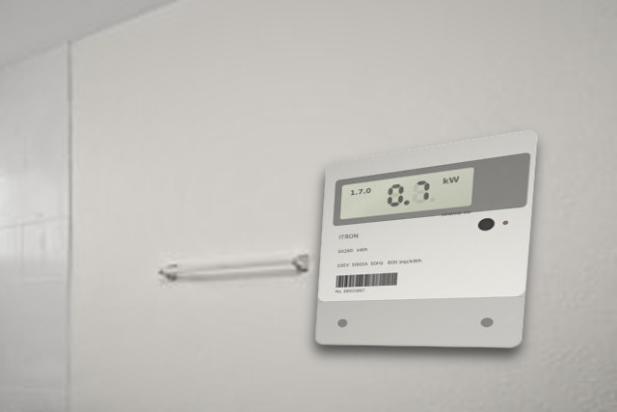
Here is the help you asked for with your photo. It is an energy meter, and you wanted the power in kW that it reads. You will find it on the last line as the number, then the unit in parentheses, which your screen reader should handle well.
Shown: 0.7 (kW)
